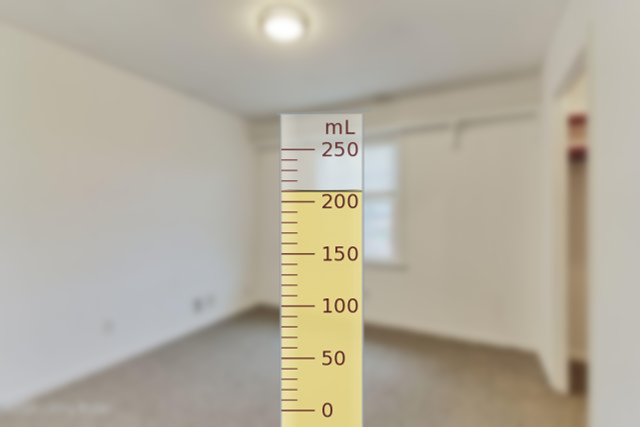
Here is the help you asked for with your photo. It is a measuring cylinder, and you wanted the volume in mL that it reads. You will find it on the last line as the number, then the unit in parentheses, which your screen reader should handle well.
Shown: 210 (mL)
